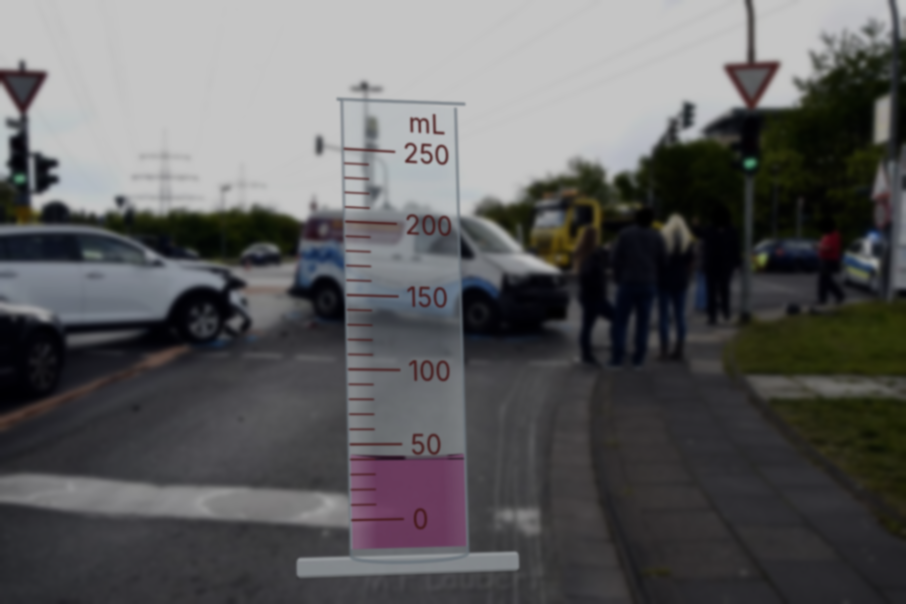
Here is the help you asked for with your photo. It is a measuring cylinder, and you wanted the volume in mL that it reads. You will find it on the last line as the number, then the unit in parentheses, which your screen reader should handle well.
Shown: 40 (mL)
